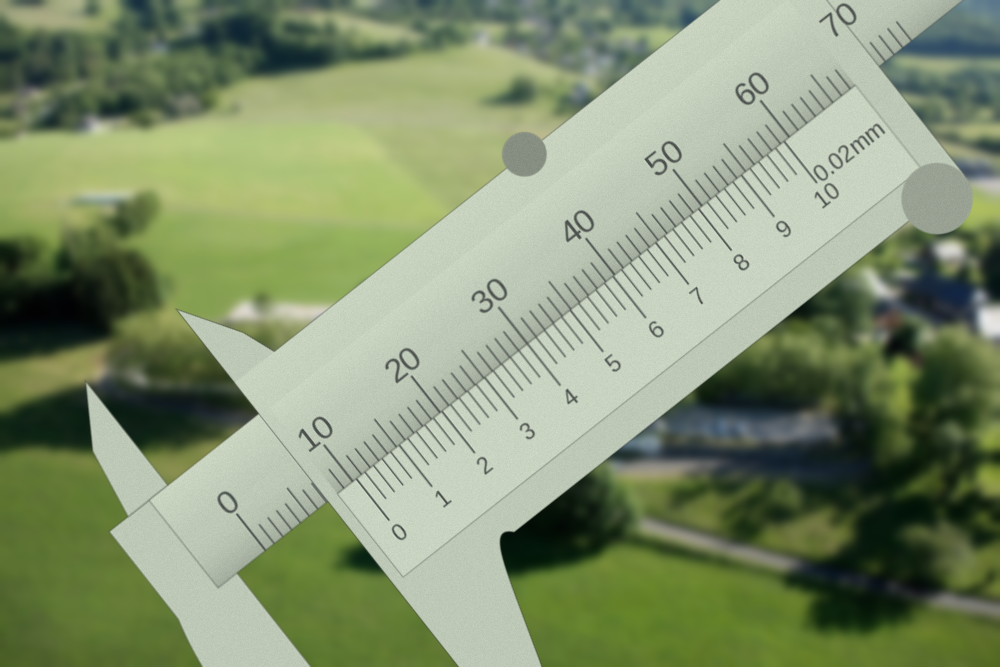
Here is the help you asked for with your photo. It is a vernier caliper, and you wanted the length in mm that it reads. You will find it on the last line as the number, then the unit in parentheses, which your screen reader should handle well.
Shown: 10.4 (mm)
